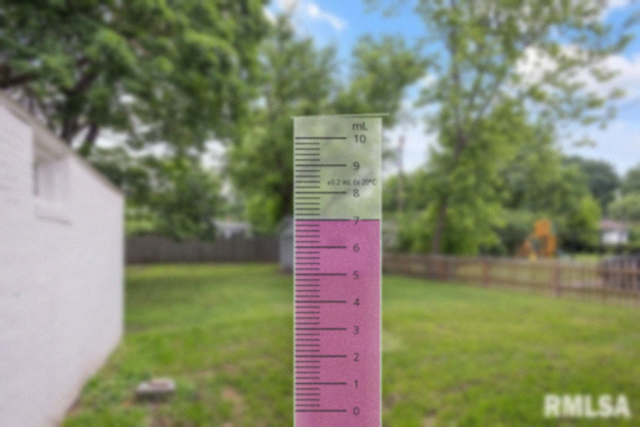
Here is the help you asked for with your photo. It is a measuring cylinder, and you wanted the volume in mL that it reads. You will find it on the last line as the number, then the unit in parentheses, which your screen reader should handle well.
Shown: 7 (mL)
